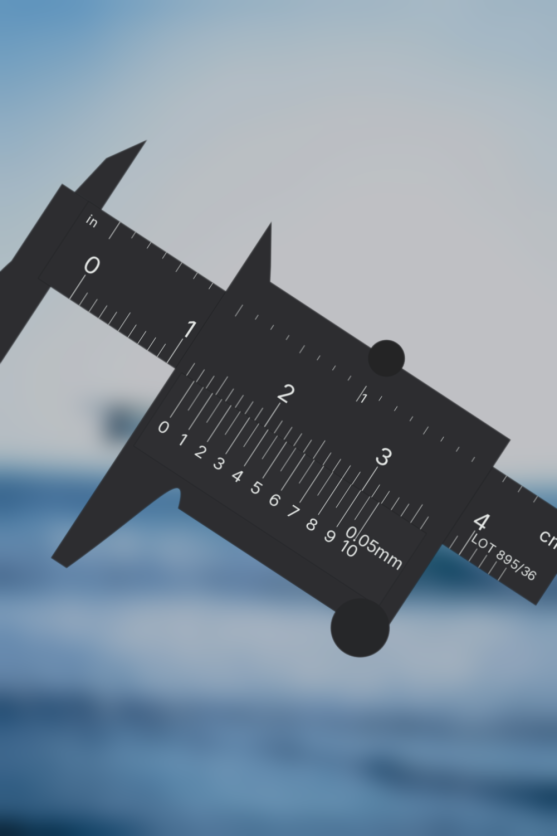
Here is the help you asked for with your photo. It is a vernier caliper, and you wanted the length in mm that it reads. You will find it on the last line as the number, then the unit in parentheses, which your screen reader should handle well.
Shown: 12.8 (mm)
